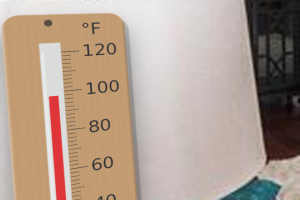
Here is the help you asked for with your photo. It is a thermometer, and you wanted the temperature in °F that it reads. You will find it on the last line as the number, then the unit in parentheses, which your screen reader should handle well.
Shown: 98 (°F)
